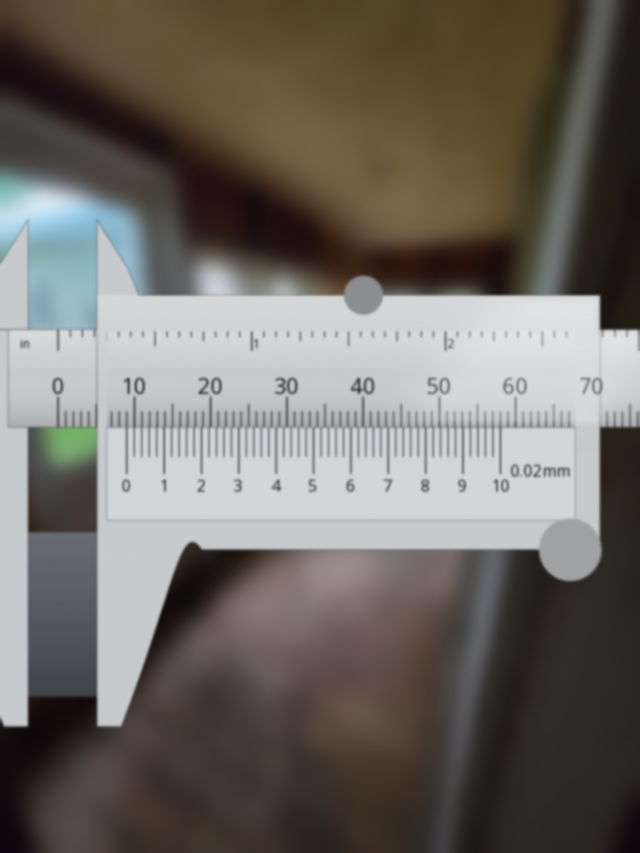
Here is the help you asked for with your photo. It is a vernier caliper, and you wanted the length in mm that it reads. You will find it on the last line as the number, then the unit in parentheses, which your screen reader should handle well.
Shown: 9.0 (mm)
